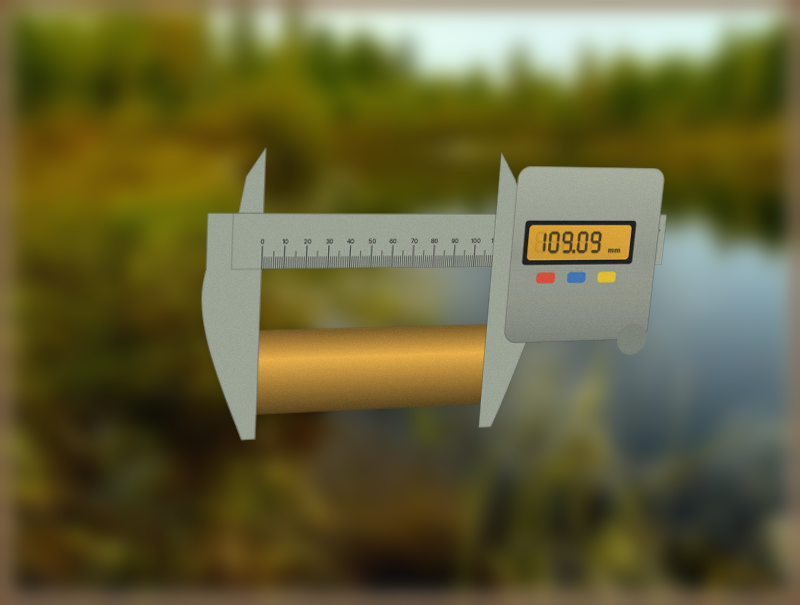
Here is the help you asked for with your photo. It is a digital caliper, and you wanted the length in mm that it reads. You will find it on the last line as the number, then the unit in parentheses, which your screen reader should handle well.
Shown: 109.09 (mm)
